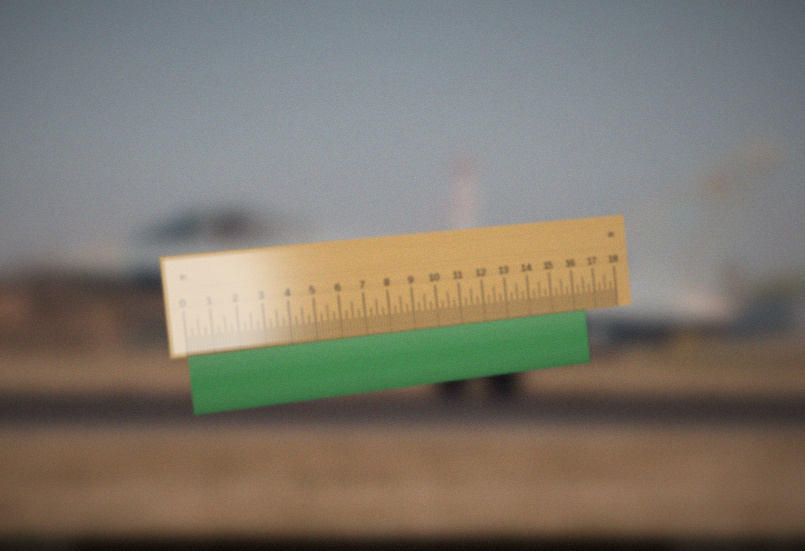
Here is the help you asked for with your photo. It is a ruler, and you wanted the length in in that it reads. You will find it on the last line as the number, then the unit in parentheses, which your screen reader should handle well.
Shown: 16.5 (in)
